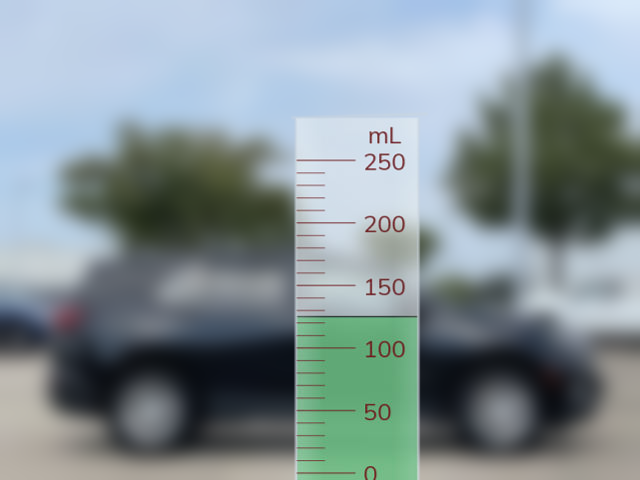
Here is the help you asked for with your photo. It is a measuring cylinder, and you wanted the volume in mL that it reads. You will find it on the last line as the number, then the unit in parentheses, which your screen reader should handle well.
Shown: 125 (mL)
